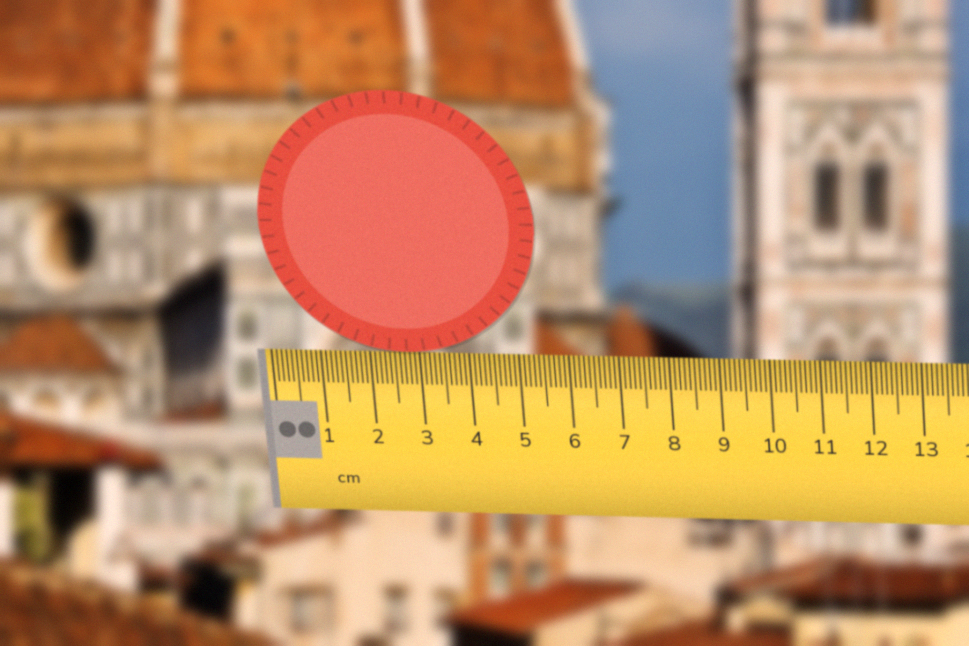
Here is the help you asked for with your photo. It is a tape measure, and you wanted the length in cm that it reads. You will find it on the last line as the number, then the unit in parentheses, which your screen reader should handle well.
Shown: 5.5 (cm)
